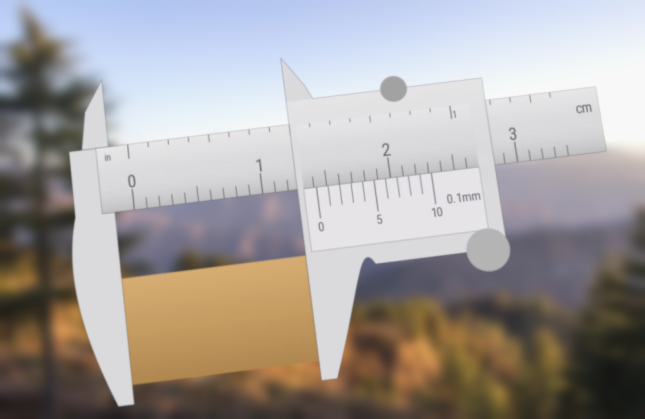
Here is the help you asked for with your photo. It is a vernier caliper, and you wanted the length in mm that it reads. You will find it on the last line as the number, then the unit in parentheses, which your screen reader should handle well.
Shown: 14.2 (mm)
